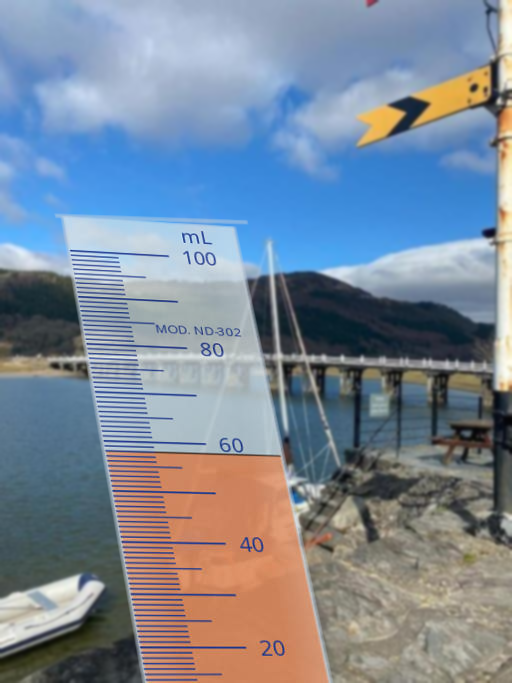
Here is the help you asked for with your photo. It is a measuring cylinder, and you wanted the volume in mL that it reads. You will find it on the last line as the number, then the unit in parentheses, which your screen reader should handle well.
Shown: 58 (mL)
